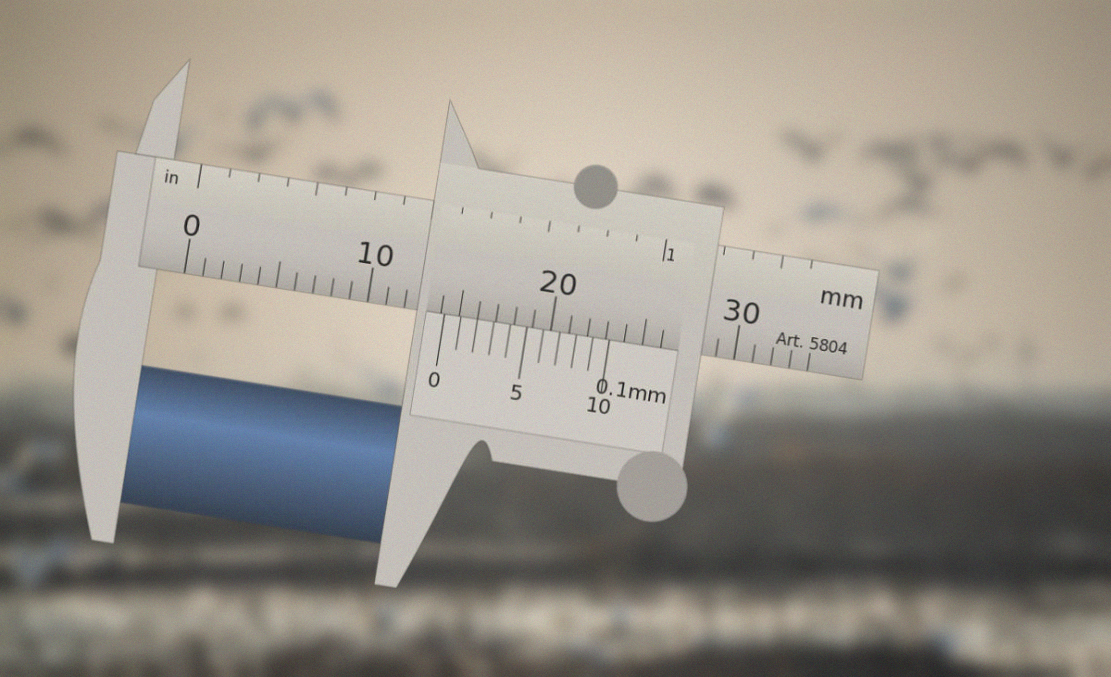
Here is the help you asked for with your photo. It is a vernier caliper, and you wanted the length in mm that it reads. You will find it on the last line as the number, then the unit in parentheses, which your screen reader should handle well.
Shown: 14.2 (mm)
